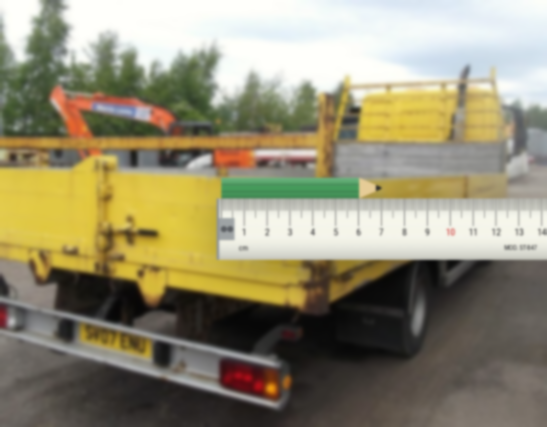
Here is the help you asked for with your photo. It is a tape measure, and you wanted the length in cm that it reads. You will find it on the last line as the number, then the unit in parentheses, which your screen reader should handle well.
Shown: 7 (cm)
